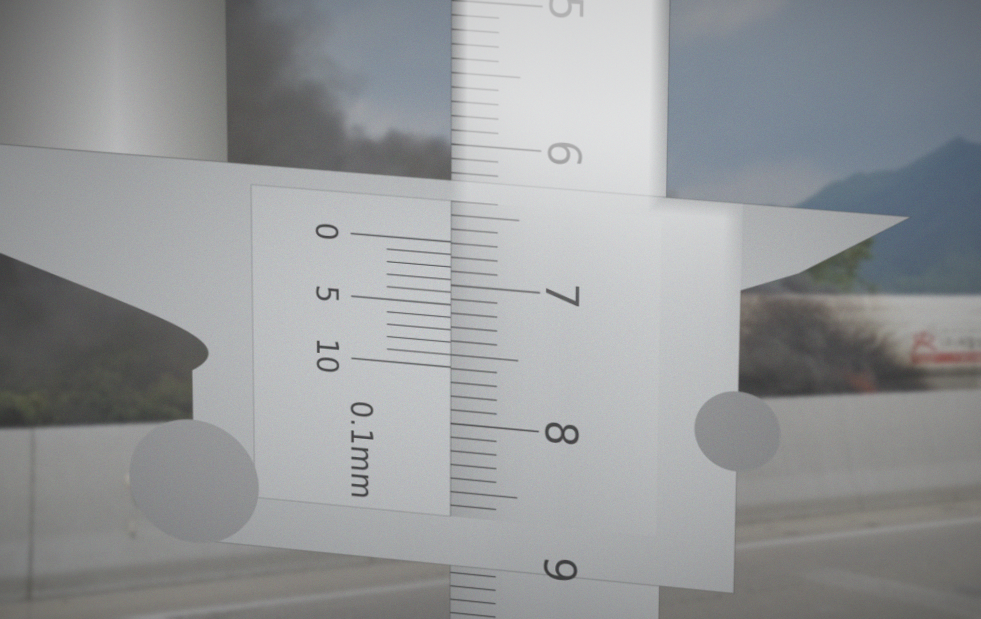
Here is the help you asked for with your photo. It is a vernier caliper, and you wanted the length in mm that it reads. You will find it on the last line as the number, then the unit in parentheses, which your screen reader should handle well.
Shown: 66.9 (mm)
